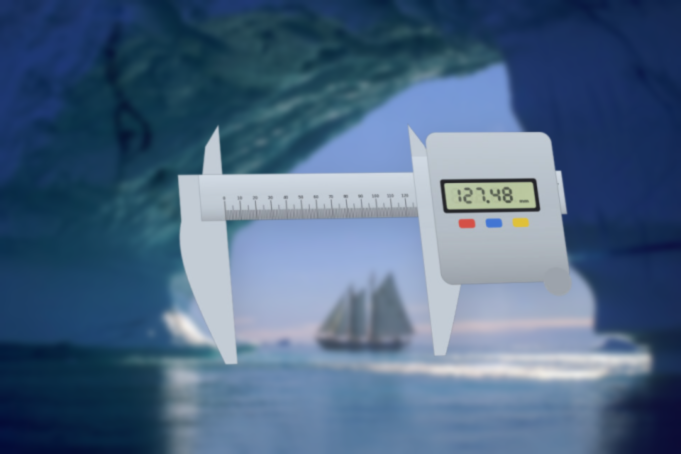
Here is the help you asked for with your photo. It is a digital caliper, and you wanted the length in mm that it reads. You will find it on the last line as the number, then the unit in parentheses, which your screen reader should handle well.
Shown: 127.48 (mm)
